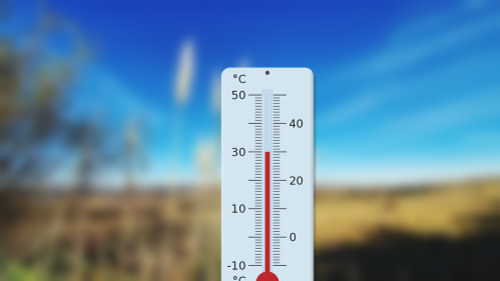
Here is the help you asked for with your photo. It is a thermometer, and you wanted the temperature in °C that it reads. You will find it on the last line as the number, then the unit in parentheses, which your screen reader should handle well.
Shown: 30 (°C)
